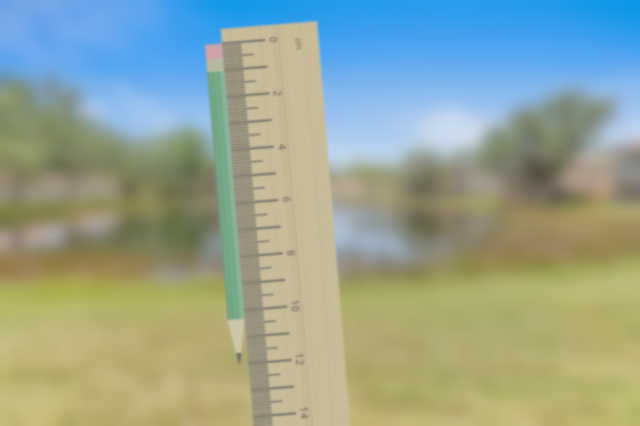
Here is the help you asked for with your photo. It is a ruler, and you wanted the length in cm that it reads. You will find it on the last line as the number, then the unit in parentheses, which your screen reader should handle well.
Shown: 12 (cm)
